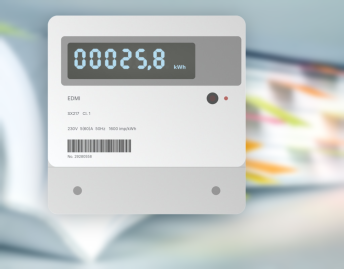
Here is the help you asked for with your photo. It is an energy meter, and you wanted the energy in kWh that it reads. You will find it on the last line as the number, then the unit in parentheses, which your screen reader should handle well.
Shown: 25.8 (kWh)
